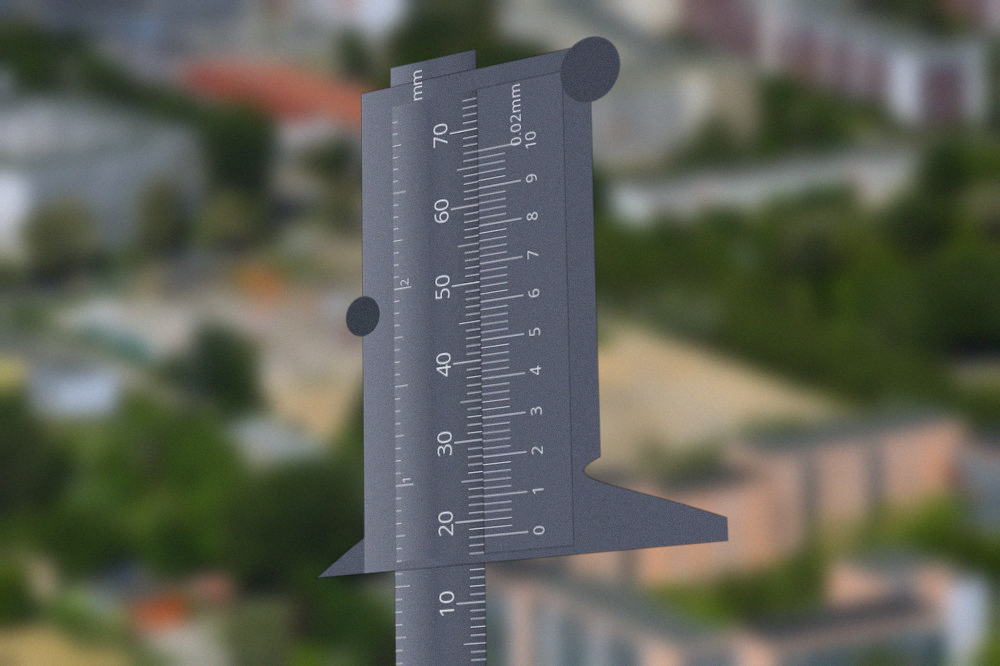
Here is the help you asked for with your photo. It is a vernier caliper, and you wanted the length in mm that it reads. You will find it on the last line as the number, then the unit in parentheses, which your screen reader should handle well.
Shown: 18.0 (mm)
